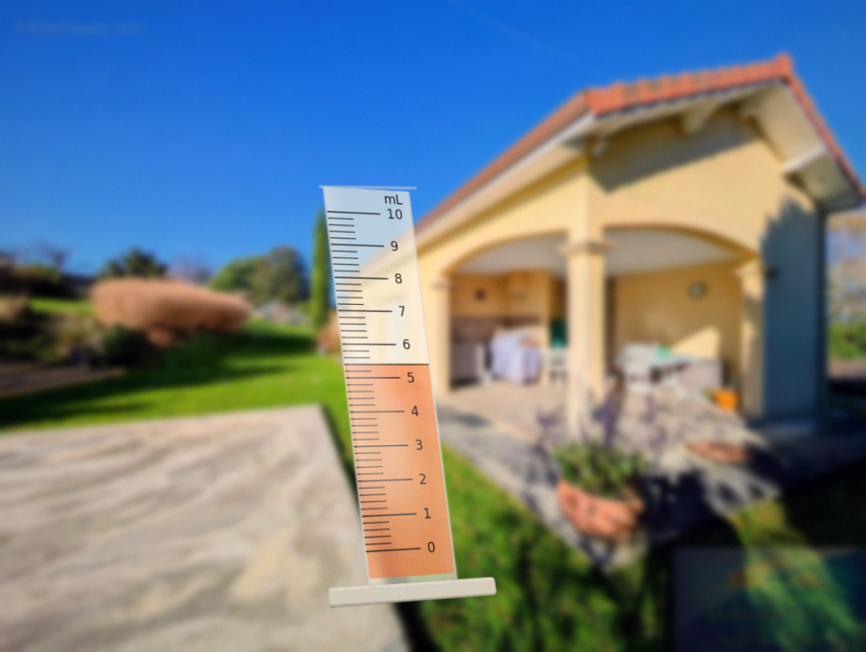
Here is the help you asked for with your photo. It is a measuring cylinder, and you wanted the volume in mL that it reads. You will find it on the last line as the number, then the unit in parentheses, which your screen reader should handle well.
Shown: 5.4 (mL)
